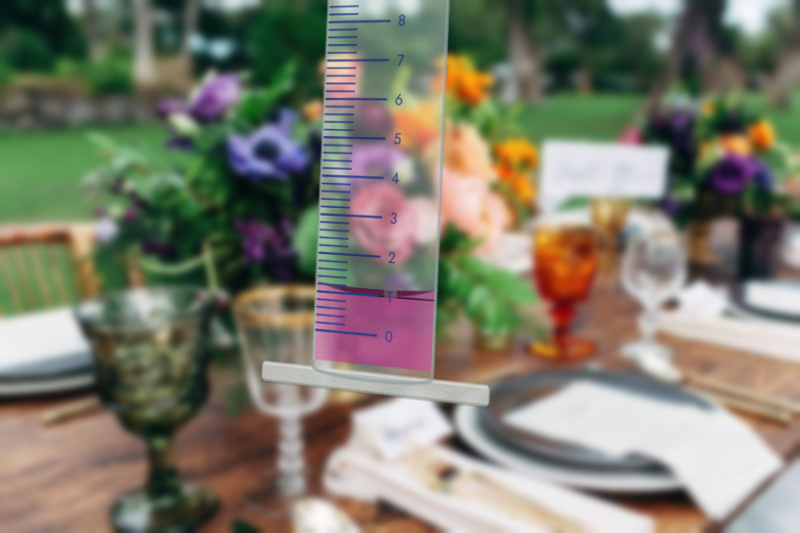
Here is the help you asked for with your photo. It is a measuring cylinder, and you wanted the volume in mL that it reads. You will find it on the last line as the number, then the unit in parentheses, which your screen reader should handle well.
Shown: 1 (mL)
